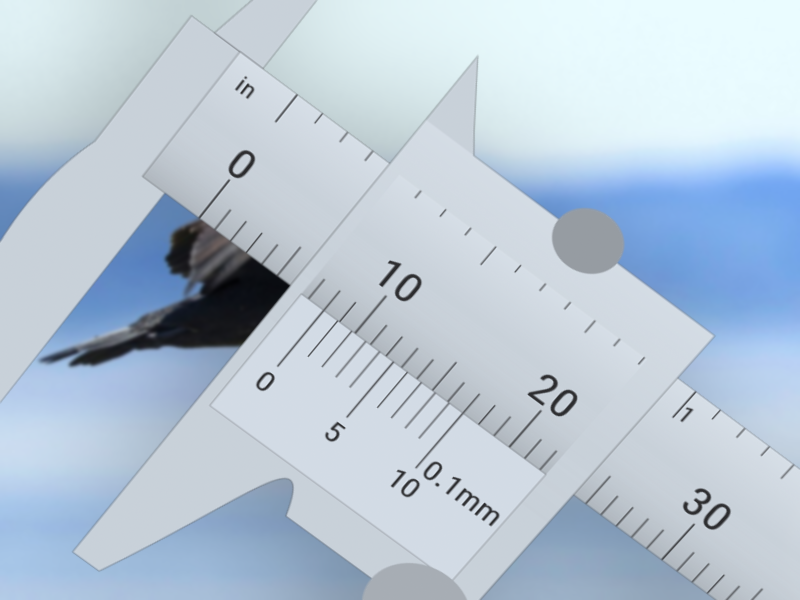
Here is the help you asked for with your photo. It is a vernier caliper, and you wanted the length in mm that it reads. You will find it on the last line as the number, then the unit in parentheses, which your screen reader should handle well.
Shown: 8.0 (mm)
